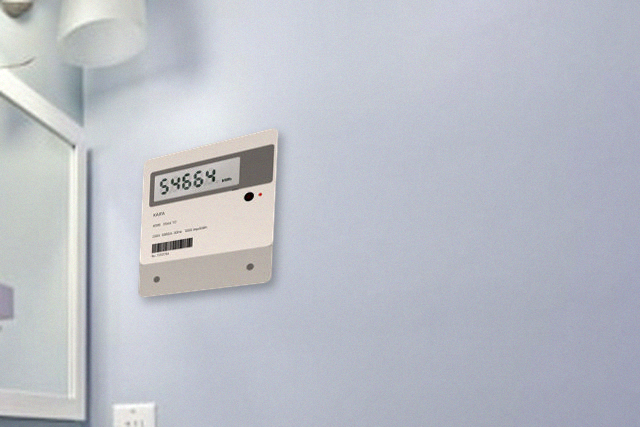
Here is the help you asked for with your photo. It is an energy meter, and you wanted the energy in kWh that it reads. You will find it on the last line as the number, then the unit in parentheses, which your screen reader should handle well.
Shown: 54664 (kWh)
